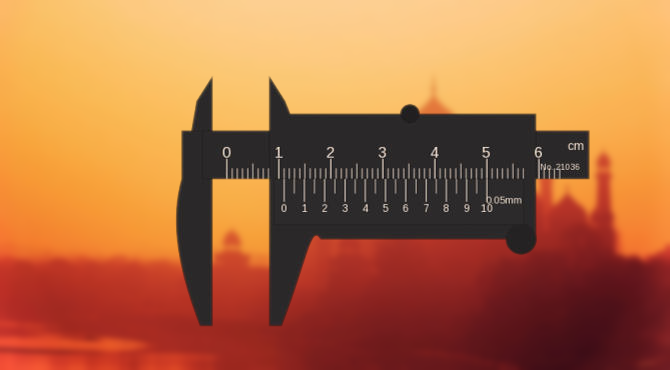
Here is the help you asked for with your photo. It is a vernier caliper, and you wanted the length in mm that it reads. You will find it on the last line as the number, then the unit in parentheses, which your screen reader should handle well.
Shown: 11.0 (mm)
